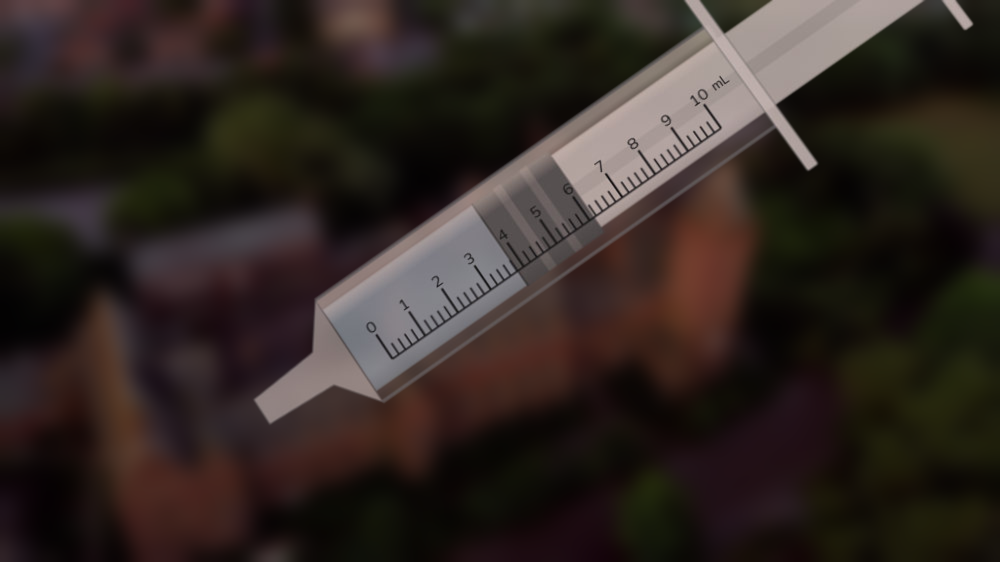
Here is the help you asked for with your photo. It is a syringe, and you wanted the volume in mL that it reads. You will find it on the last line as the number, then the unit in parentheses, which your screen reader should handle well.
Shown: 3.8 (mL)
